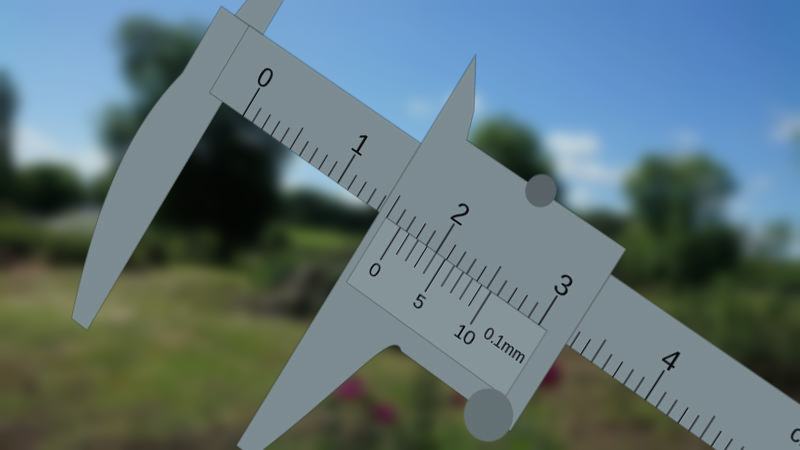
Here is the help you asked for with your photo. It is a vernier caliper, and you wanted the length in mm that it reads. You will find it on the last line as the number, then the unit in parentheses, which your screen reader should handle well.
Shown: 16.4 (mm)
